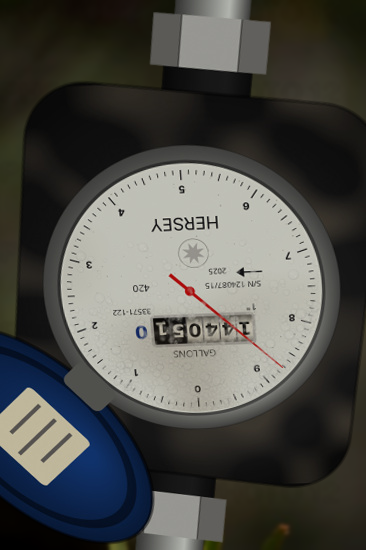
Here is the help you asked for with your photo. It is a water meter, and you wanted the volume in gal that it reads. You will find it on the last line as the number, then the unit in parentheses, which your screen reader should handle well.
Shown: 1440508.7 (gal)
